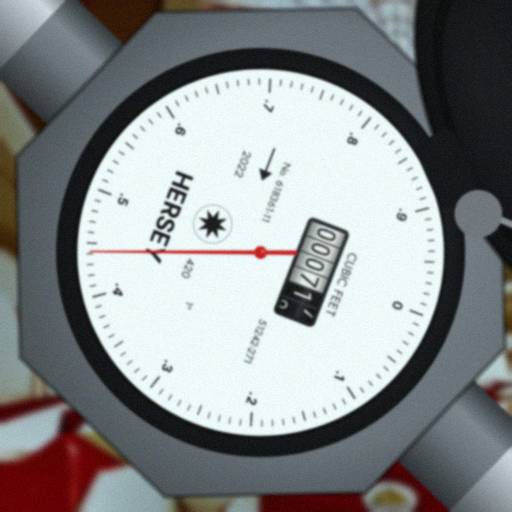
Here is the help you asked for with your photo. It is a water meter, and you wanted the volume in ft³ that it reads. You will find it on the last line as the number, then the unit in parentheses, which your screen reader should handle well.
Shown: 717.44 (ft³)
